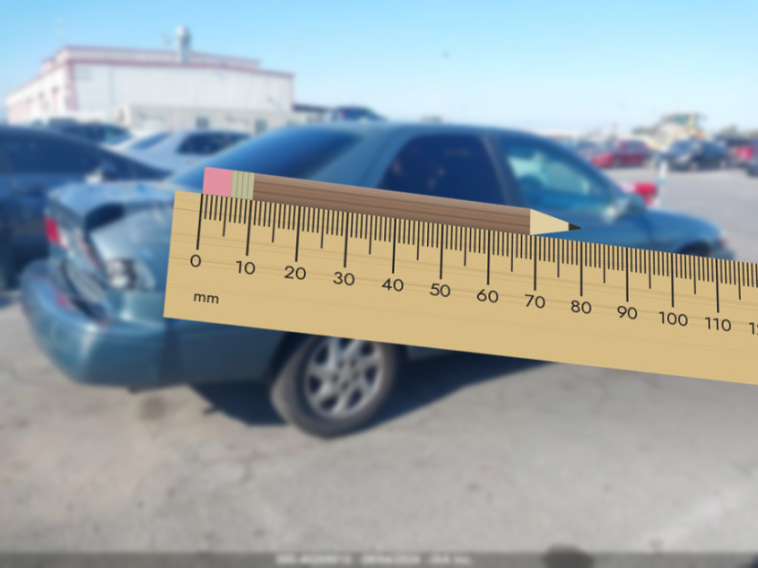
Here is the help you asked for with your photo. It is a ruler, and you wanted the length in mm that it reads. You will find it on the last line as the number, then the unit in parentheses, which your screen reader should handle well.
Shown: 80 (mm)
